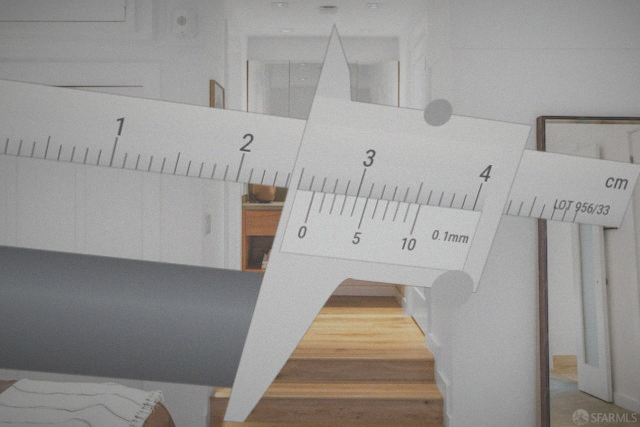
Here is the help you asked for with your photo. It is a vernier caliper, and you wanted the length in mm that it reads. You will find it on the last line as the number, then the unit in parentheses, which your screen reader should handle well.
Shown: 26.4 (mm)
